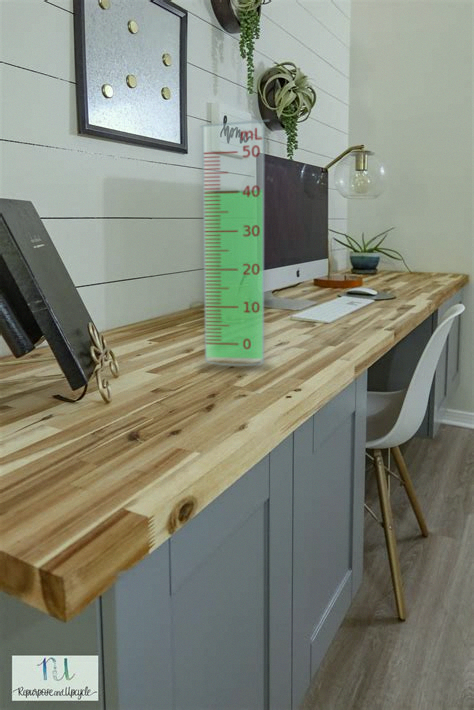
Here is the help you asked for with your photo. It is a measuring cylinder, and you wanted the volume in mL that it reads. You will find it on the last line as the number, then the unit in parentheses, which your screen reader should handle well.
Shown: 40 (mL)
